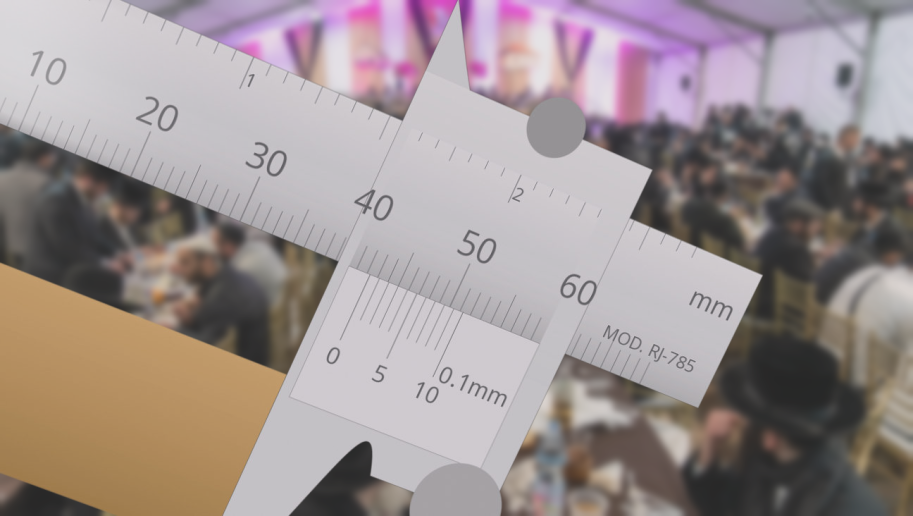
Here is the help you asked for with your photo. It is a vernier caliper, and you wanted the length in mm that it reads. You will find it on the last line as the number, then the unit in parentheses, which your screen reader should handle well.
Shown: 42.3 (mm)
